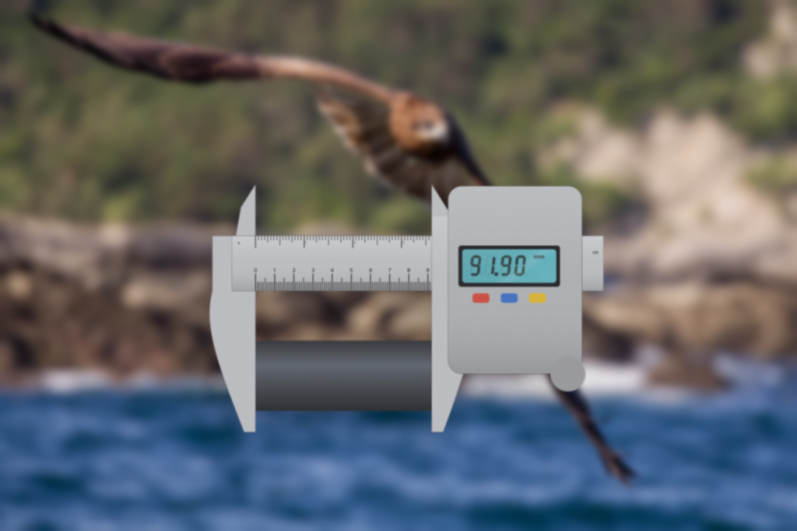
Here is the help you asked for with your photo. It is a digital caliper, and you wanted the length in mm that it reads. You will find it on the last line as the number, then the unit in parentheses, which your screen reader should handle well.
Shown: 91.90 (mm)
